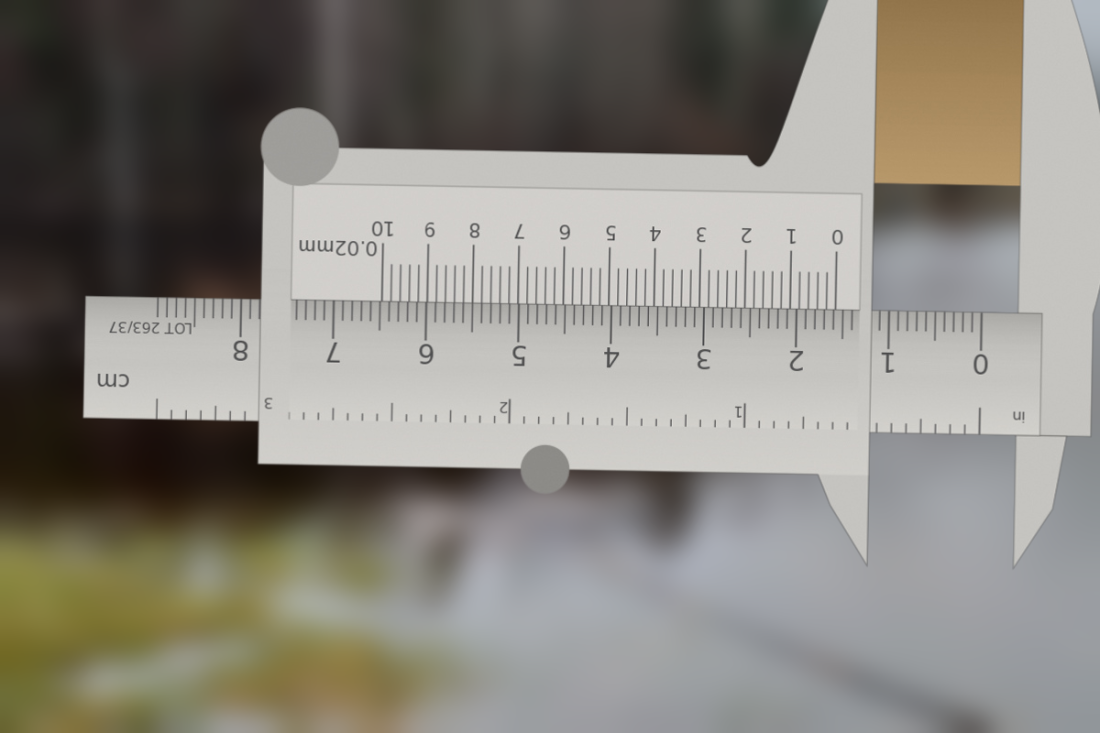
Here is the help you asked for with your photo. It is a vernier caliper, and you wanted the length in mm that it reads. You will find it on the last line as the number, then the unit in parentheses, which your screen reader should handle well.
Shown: 15.8 (mm)
